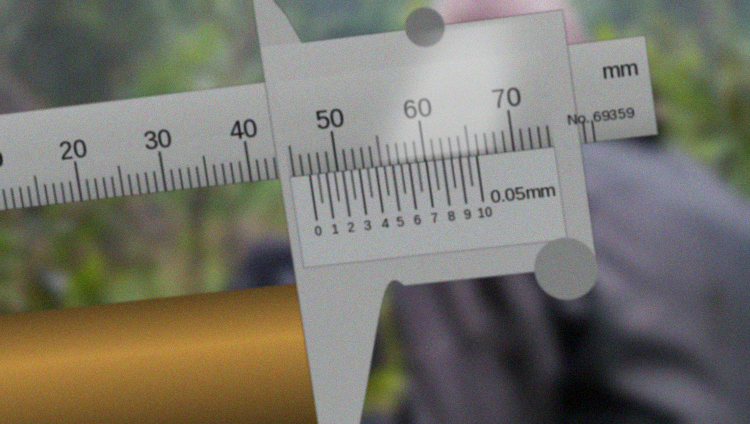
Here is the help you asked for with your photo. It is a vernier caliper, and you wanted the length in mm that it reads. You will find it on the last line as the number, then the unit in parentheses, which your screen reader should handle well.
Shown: 46.8 (mm)
